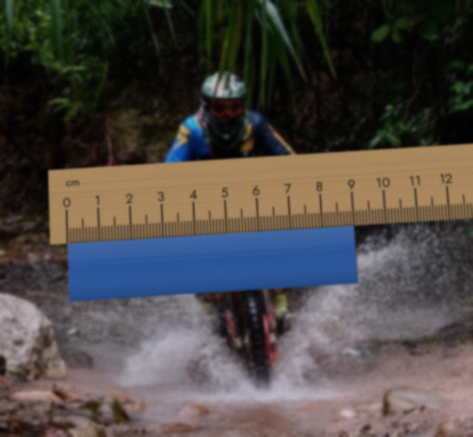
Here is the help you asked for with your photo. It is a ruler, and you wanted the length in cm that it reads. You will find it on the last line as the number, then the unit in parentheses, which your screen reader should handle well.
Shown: 9 (cm)
